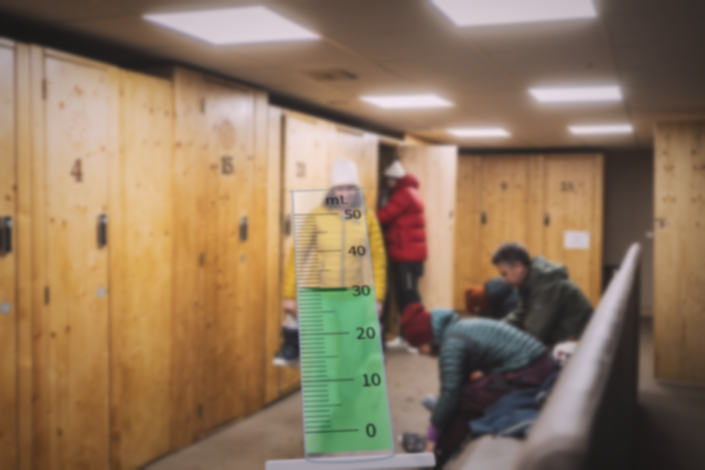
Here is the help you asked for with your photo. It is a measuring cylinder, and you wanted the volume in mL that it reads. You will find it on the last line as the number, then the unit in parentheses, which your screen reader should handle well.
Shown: 30 (mL)
